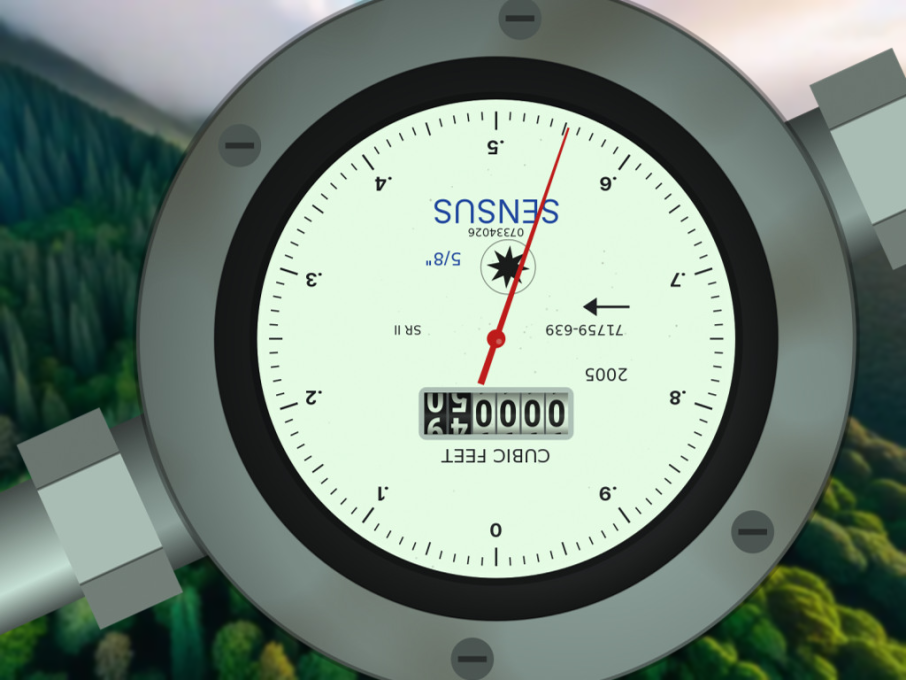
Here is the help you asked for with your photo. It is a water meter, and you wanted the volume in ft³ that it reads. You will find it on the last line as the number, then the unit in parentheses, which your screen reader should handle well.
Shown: 49.55 (ft³)
